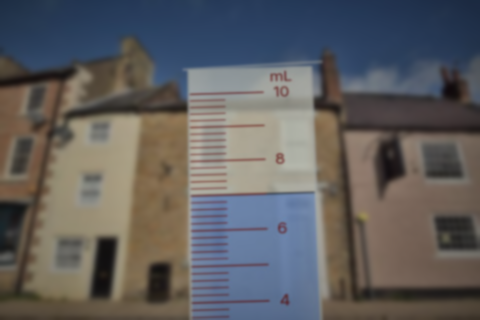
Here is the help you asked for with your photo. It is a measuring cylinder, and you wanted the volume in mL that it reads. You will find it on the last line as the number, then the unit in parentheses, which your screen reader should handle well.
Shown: 7 (mL)
